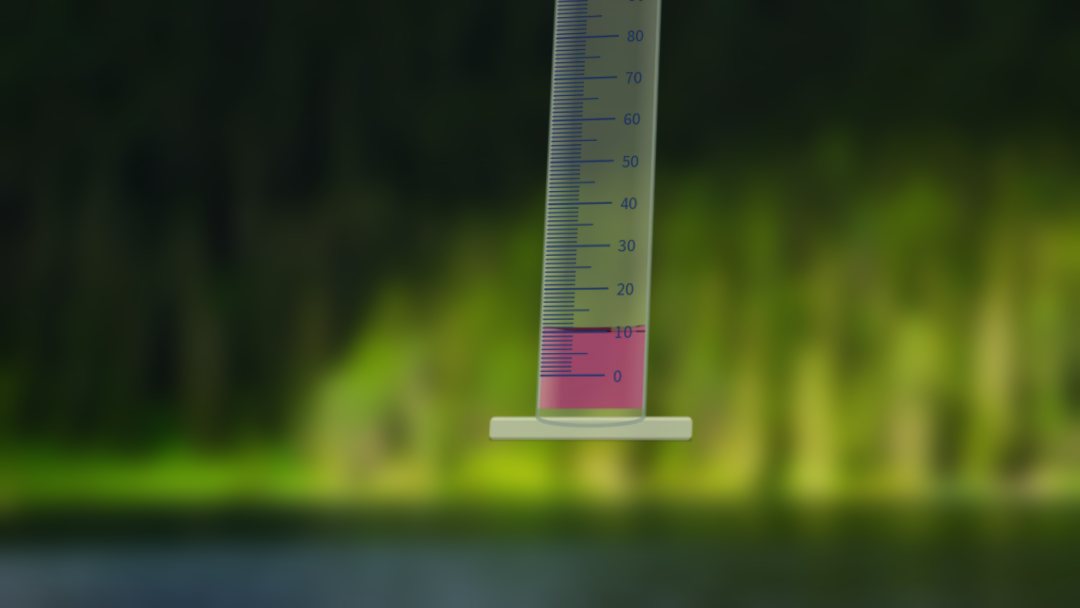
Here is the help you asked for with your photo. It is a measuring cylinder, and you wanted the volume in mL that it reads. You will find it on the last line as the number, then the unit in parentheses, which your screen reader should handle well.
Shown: 10 (mL)
